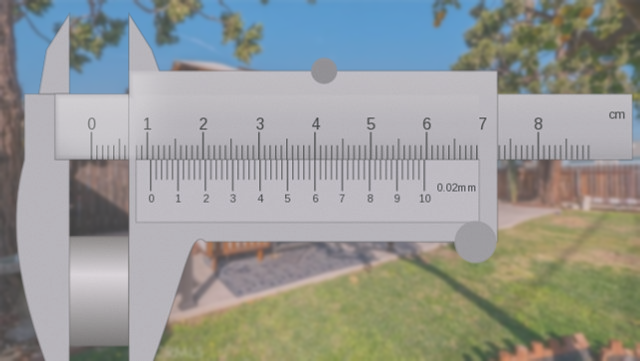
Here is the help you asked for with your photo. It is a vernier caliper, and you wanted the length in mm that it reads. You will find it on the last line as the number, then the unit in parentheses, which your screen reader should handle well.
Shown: 10.6 (mm)
